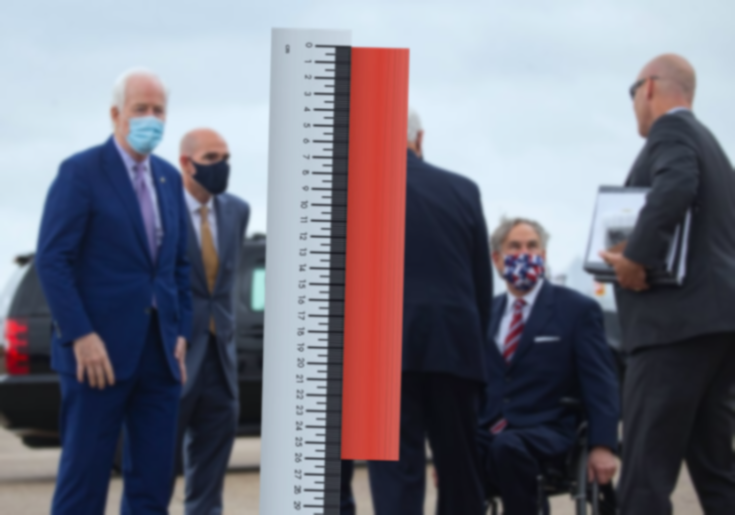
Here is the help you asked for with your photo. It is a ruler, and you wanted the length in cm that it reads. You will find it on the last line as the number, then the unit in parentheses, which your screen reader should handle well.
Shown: 26 (cm)
